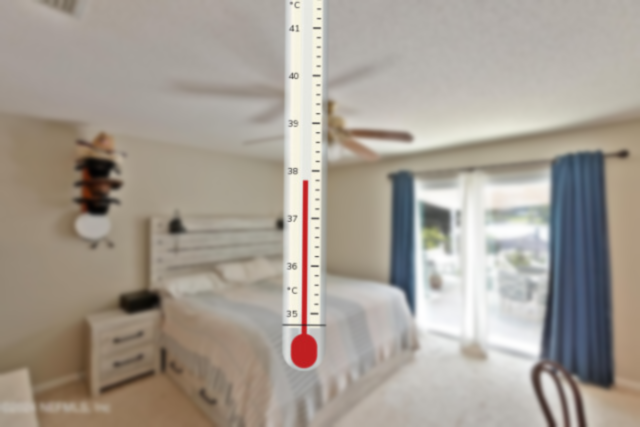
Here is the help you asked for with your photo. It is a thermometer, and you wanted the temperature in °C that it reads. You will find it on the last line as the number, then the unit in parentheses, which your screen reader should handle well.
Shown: 37.8 (°C)
